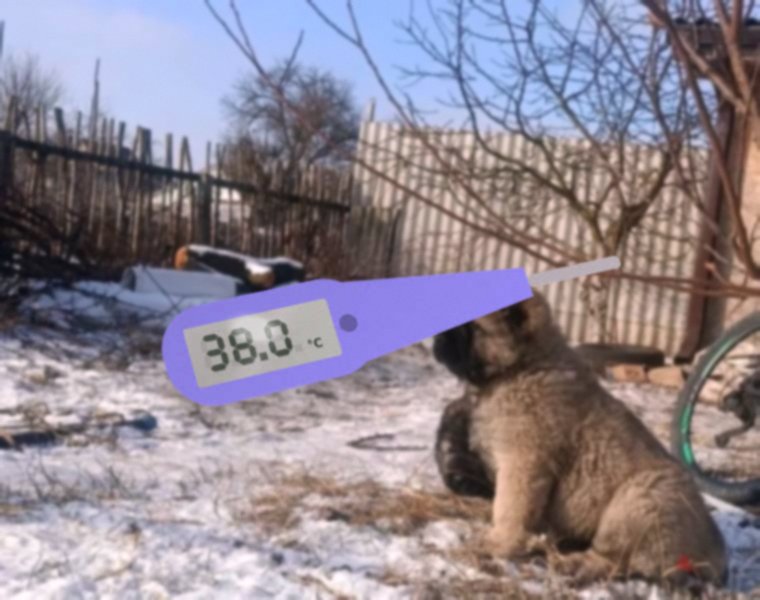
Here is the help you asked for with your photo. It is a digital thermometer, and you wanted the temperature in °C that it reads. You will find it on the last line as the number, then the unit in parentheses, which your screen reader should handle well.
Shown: 38.0 (°C)
